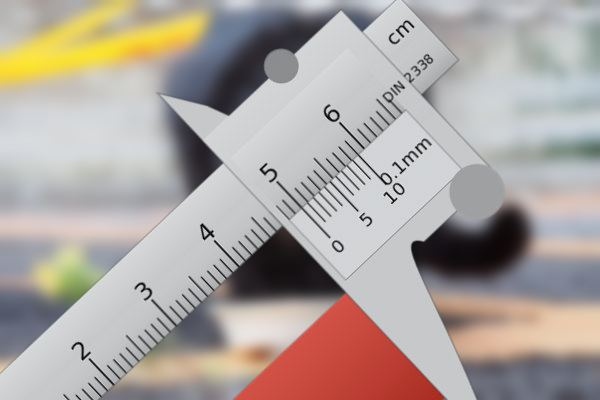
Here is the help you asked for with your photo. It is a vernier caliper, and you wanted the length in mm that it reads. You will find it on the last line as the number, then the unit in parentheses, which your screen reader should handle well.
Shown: 50.0 (mm)
